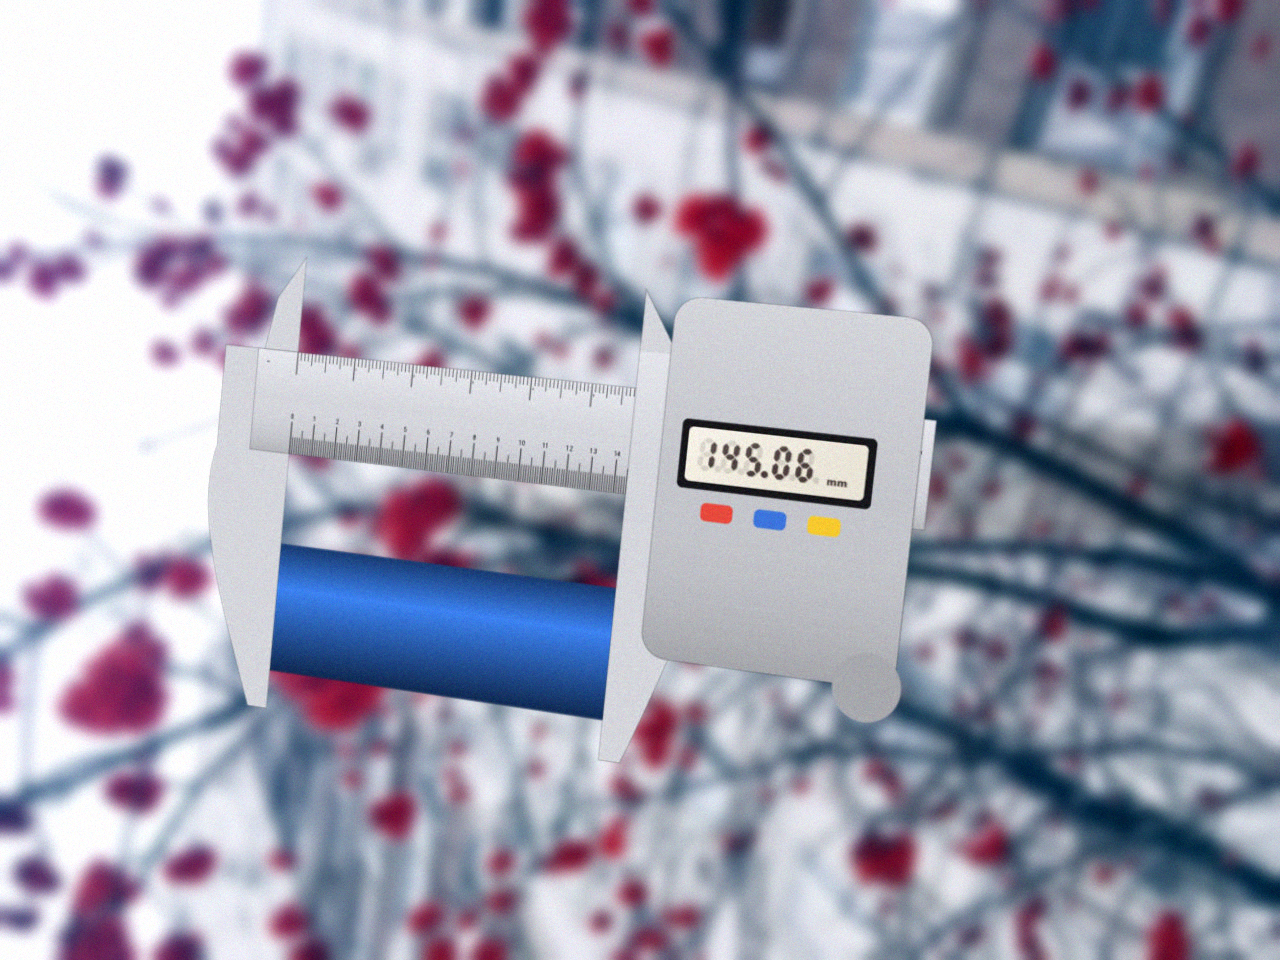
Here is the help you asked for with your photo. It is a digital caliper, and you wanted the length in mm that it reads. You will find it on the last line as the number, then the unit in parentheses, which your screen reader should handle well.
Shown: 145.06 (mm)
